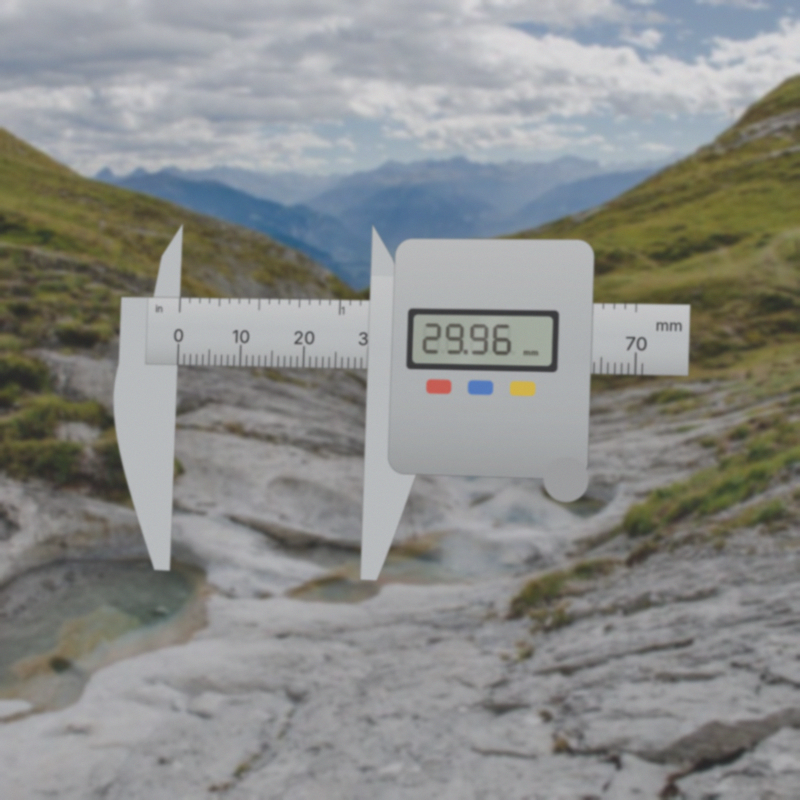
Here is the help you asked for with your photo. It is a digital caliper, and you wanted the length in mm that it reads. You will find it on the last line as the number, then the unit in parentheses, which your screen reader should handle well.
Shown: 29.96 (mm)
